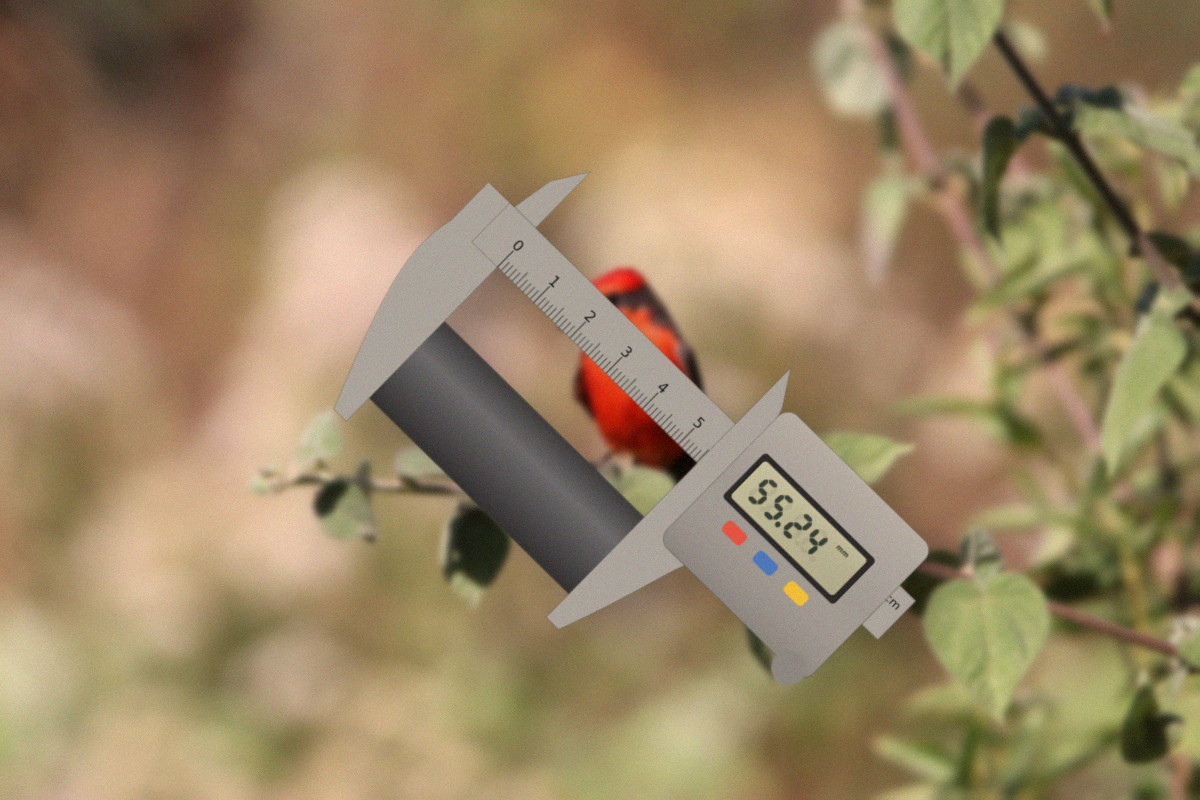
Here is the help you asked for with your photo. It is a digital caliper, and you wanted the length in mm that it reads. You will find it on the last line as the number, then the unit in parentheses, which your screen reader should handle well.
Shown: 55.24 (mm)
